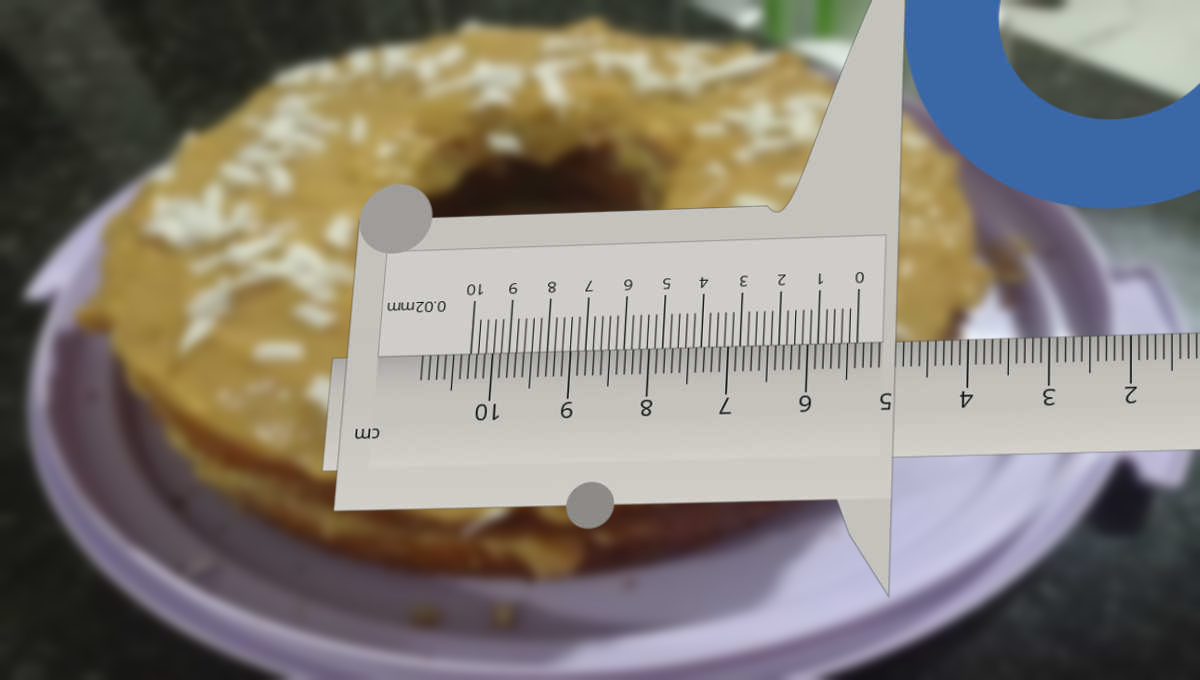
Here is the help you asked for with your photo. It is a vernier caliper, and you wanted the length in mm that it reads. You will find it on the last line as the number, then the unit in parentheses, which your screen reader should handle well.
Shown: 53.8 (mm)
